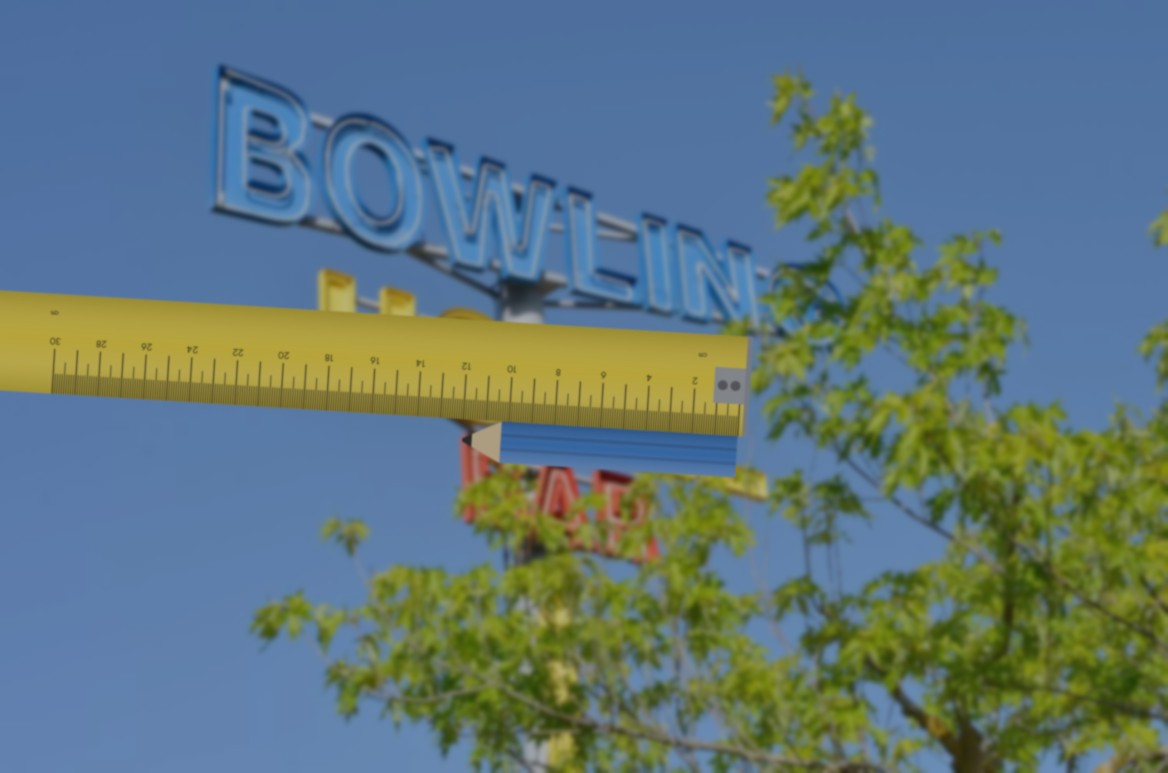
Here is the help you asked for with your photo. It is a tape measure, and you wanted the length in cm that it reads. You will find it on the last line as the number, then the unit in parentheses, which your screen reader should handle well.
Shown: 12 (cm)
